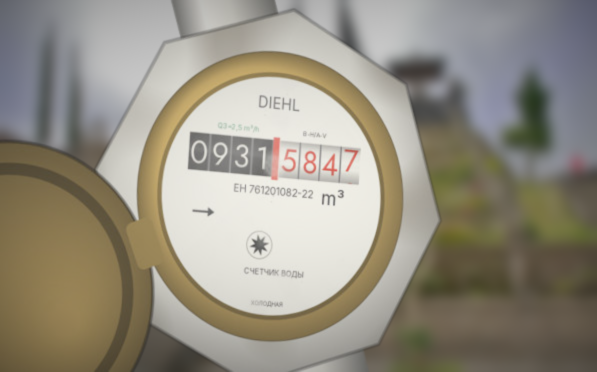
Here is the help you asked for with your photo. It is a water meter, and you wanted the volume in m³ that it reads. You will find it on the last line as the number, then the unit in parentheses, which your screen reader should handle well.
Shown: 931.5847 (m³)
